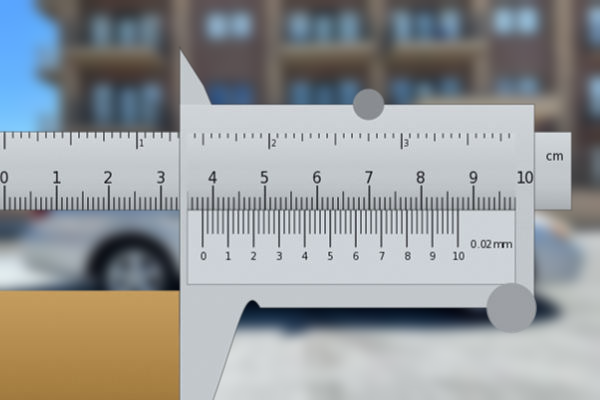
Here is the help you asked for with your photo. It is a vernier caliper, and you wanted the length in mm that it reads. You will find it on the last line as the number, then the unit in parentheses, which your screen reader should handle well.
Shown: 38.0 (mm)
